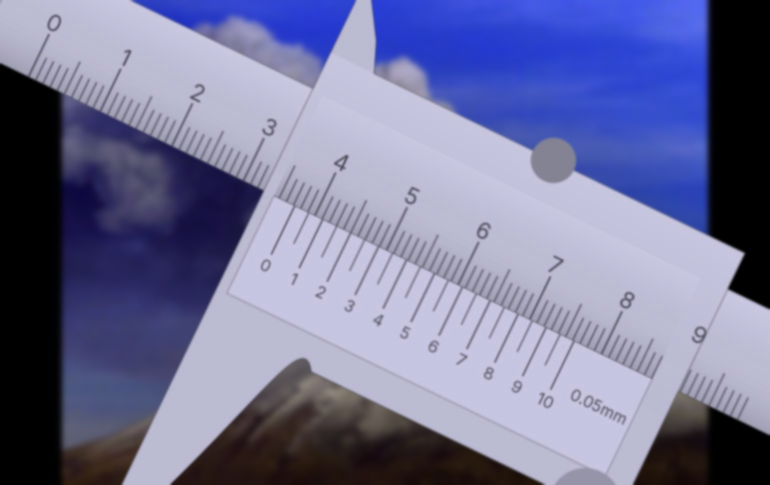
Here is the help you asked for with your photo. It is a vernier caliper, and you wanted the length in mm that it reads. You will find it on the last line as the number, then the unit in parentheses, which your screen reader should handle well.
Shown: 37.2 (mm)
